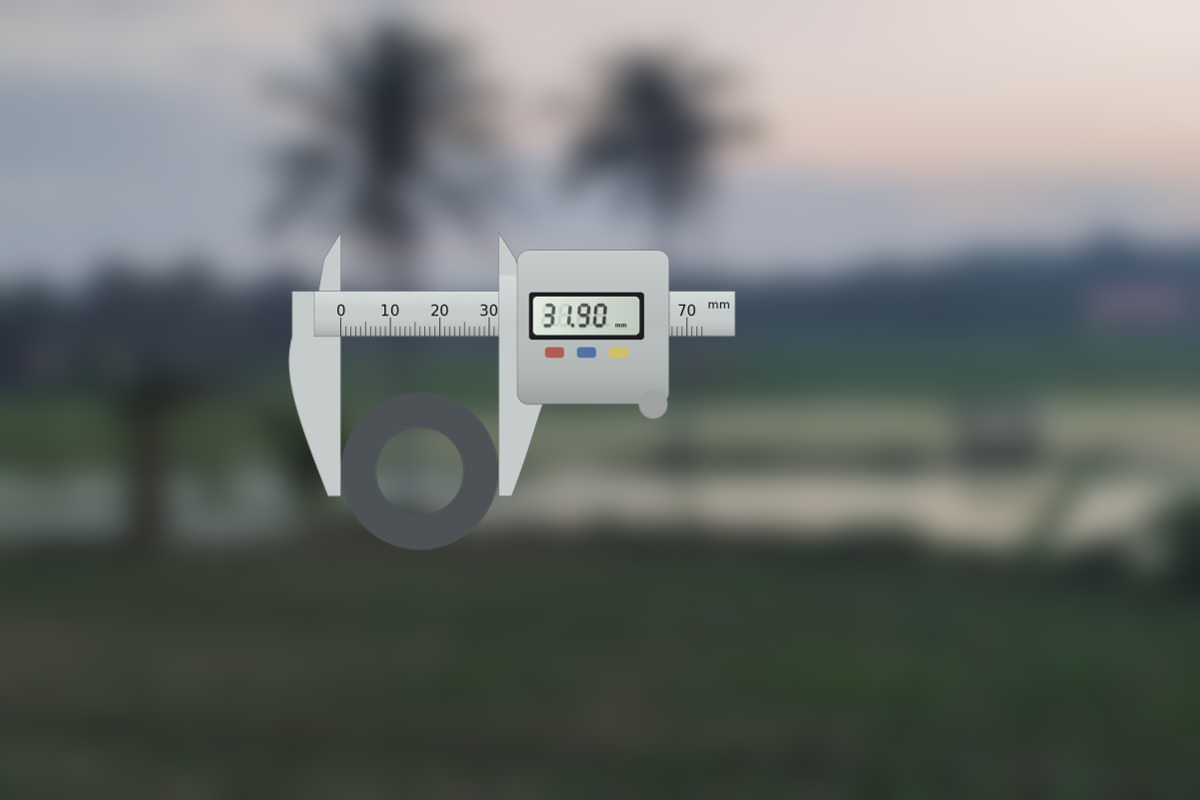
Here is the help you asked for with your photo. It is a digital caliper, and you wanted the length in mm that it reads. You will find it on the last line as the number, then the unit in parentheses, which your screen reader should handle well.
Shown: 31.90 (mm)
